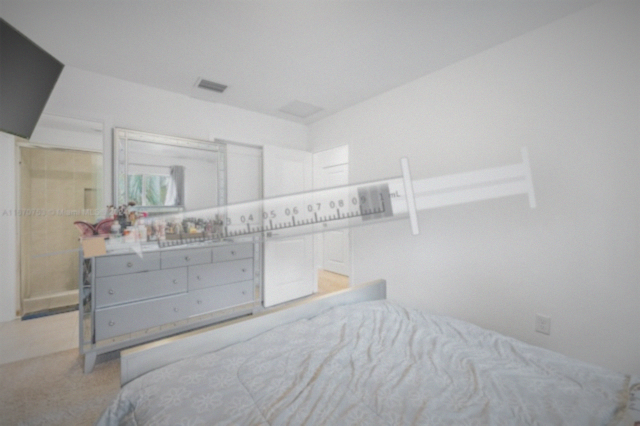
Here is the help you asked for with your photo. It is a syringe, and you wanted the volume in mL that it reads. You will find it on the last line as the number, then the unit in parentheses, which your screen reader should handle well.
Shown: 0.9 (mL)
